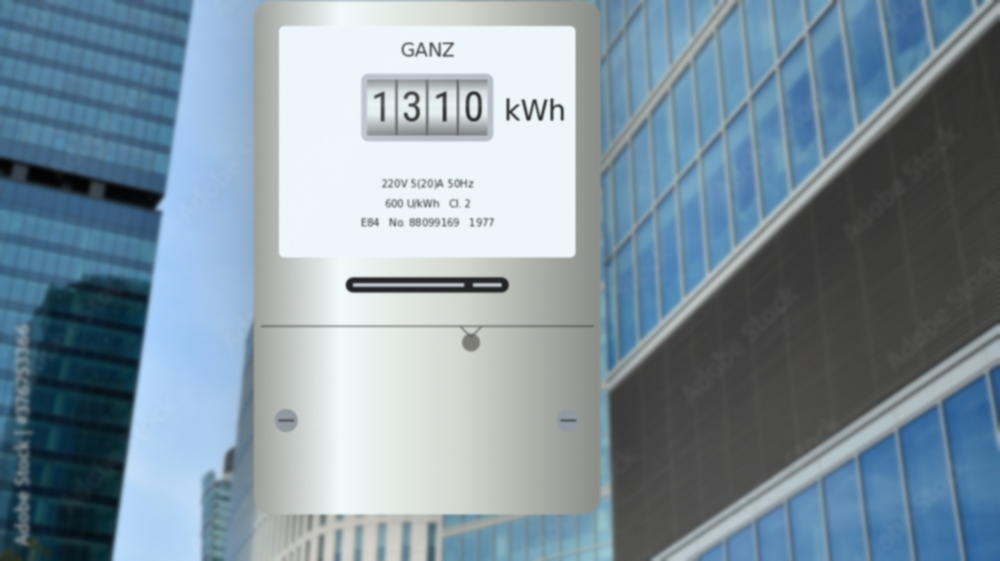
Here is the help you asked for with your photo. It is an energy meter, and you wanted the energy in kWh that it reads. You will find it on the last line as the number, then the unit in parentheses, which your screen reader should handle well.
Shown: 1310 (kWh)
